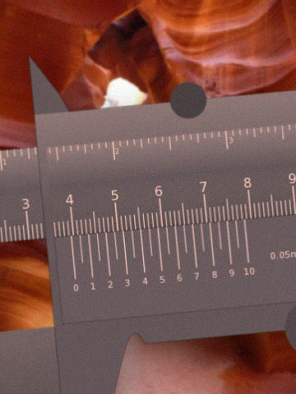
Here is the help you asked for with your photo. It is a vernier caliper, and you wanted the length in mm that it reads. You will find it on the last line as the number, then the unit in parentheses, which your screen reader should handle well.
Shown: 39.5 (mm)
